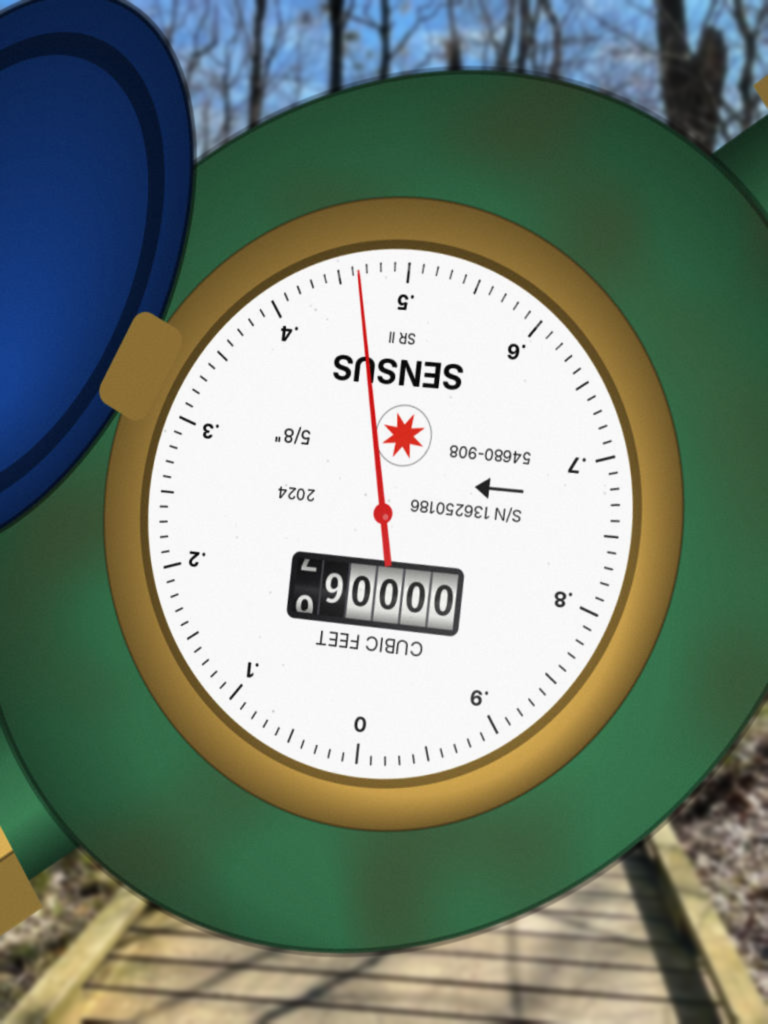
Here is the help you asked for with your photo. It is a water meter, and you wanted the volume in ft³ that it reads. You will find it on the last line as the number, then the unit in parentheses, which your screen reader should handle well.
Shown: 66.46 (ft³)
